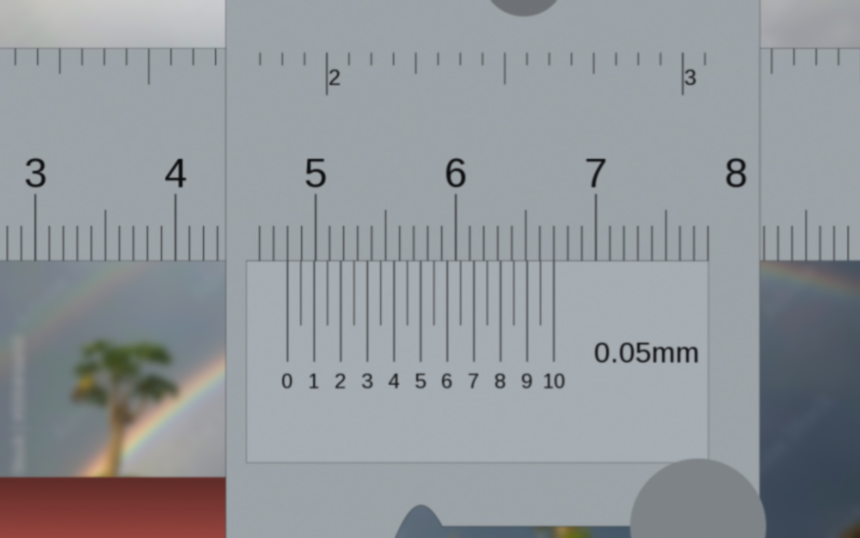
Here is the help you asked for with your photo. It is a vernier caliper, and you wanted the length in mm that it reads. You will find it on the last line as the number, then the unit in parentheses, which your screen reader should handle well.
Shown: 48.0 (mm)
